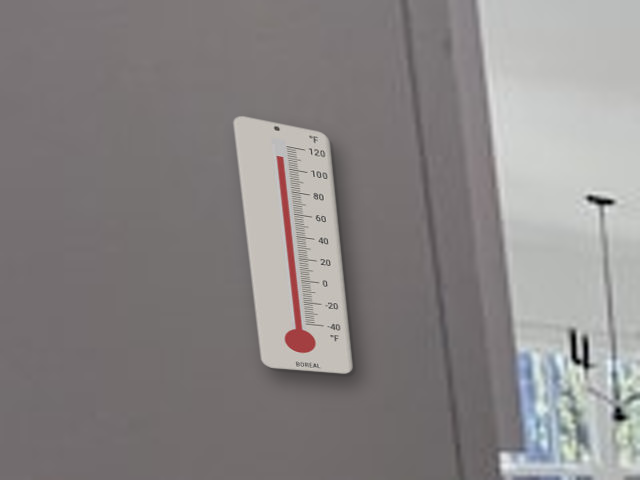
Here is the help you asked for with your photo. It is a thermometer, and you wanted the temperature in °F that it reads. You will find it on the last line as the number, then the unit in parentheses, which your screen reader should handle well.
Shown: 110 (°F)
